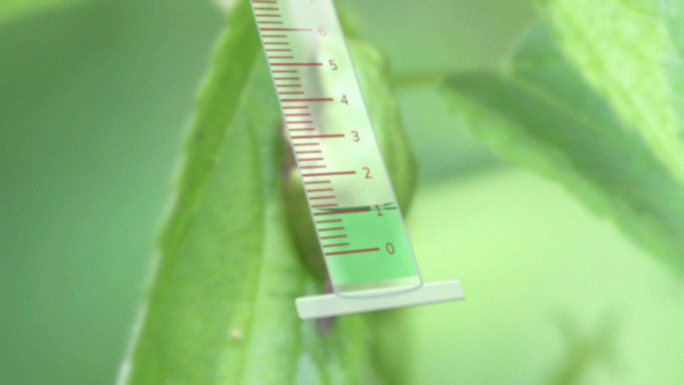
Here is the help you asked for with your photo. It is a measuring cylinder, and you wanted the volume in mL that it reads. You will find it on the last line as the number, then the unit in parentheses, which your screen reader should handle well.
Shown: 1 (mL)
